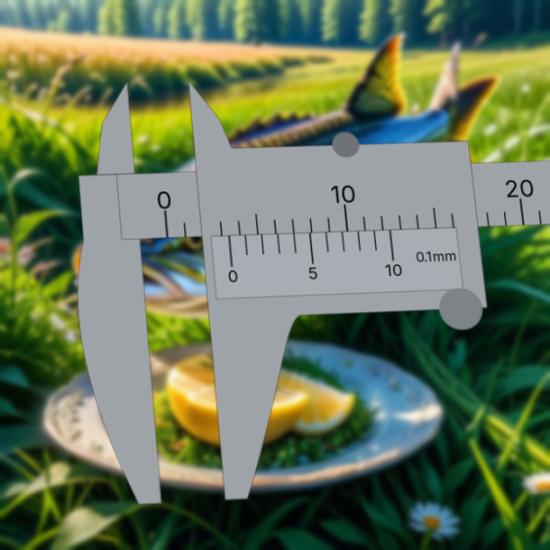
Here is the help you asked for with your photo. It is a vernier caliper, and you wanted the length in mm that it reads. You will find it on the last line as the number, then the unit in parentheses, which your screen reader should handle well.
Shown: 3.4 (mm)
